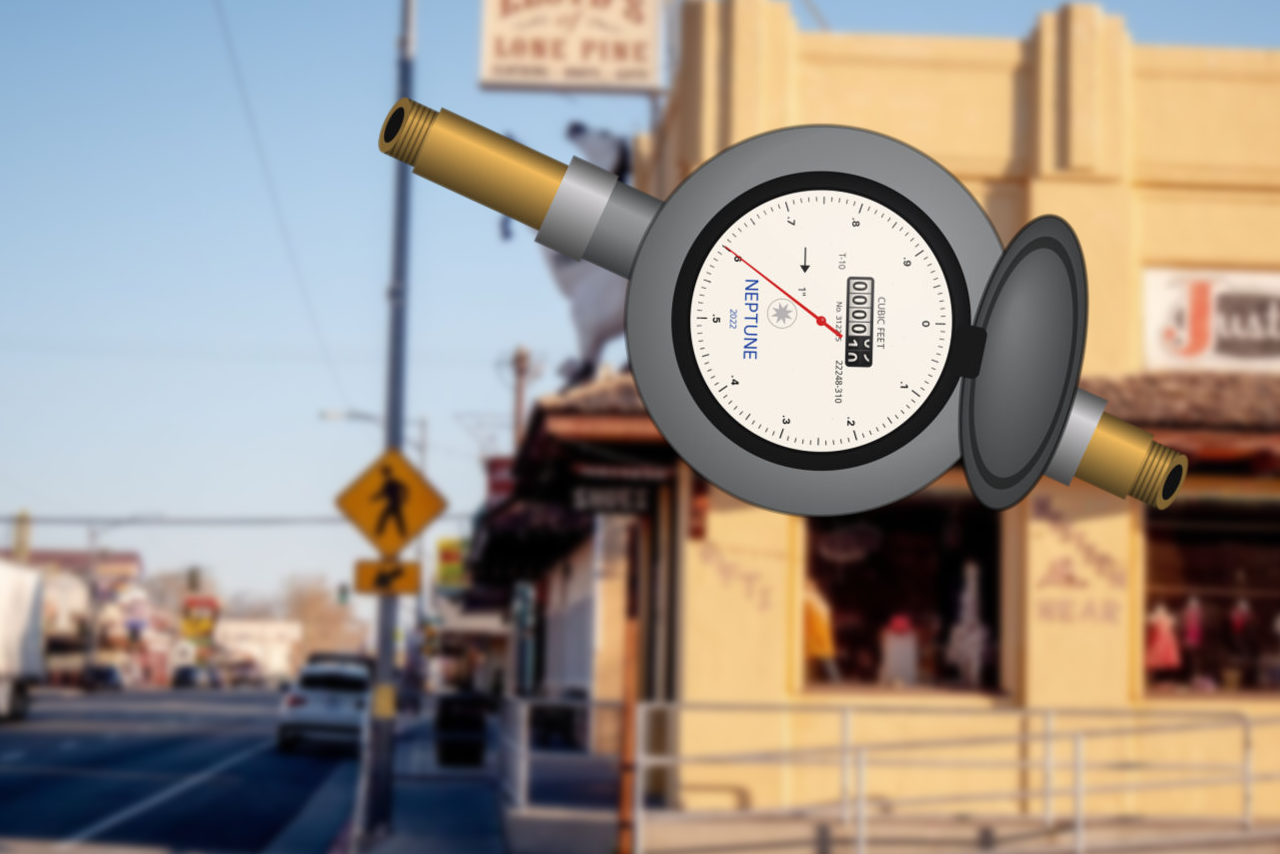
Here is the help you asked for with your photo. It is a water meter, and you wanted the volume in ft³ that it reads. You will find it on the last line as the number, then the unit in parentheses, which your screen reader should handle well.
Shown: 9.60 (ft³)
